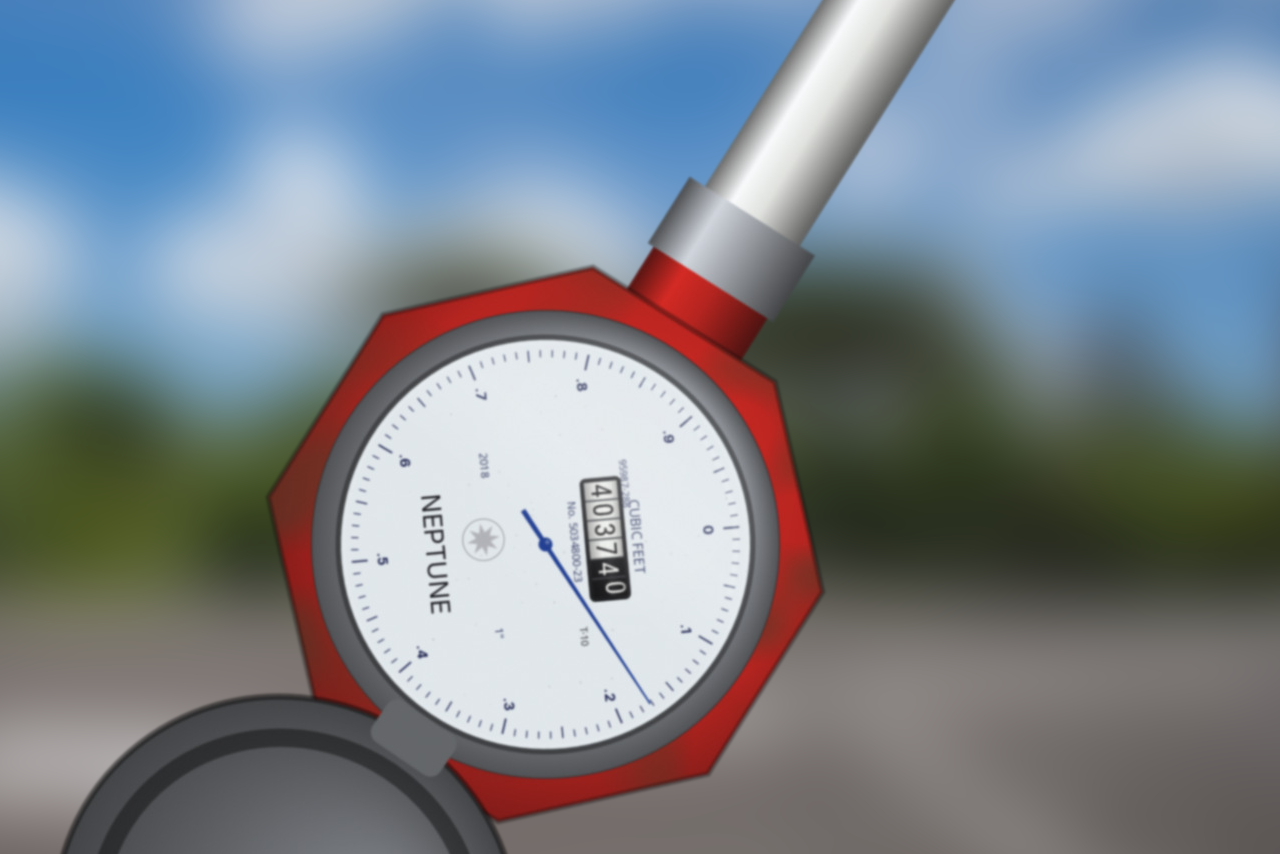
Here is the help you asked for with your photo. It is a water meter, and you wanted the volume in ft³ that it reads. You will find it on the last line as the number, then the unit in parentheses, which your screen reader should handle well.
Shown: 403740.17 (ft³)
